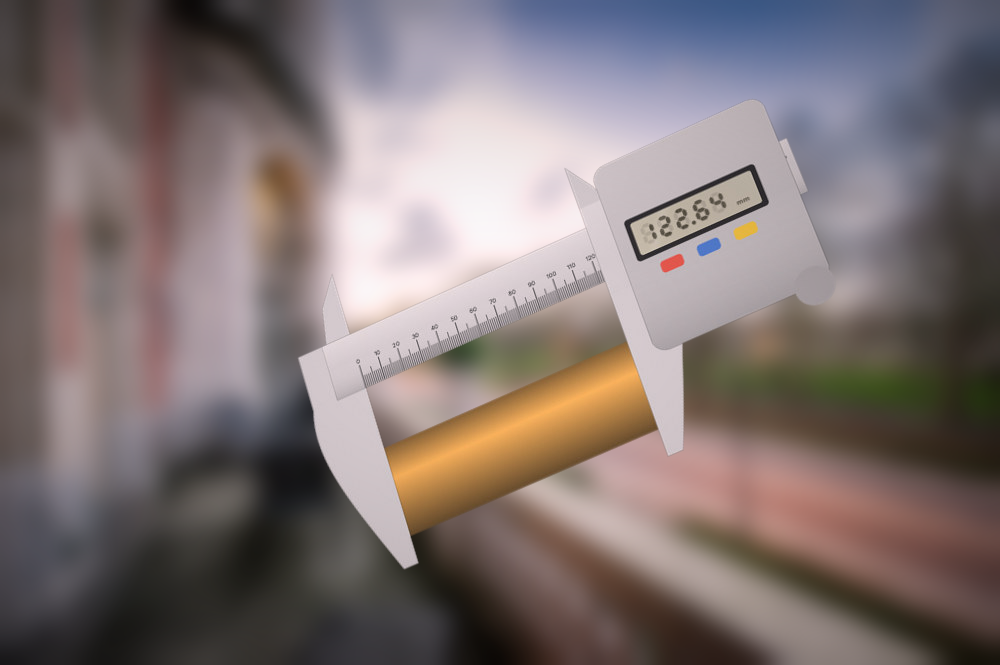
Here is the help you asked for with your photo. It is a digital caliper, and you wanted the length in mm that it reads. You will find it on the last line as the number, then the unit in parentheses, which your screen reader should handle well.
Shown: 122.64 (mm)
